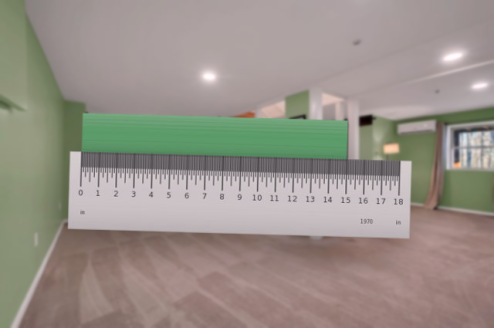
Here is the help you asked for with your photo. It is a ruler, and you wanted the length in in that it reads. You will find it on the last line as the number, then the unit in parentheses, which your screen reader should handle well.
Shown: 15 (in)
